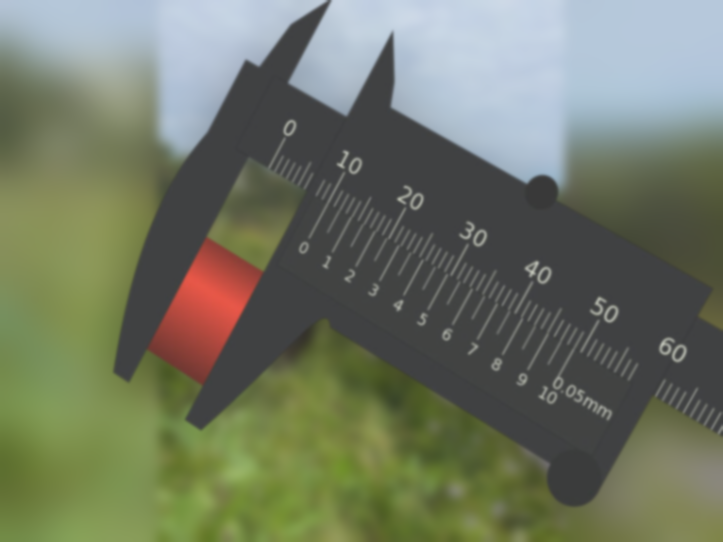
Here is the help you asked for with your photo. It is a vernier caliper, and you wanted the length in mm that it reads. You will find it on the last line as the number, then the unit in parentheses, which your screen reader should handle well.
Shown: 10.0 (mm)
